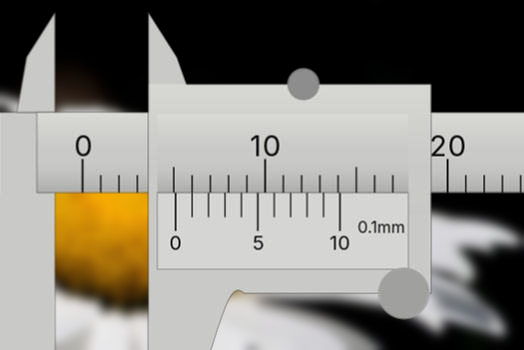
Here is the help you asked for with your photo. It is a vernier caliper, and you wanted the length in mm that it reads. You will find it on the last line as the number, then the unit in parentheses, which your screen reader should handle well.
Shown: 5.1 (mm)
